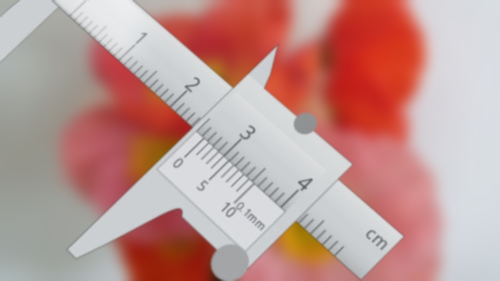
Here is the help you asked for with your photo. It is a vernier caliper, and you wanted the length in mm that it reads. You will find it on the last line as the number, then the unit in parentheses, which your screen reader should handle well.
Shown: 26.4 (mm)
